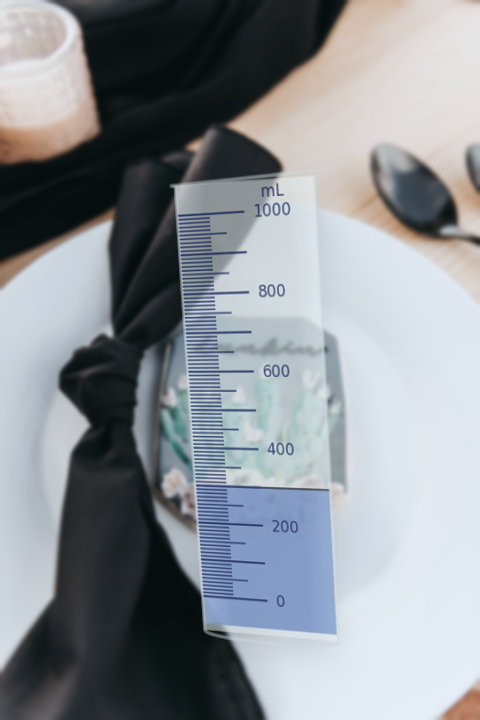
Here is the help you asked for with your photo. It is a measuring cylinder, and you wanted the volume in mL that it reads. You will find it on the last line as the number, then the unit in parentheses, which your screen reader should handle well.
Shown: 300 (mL)
